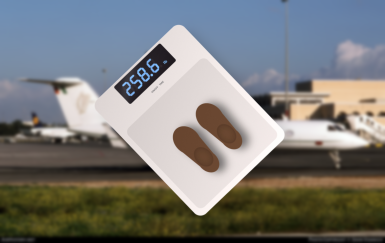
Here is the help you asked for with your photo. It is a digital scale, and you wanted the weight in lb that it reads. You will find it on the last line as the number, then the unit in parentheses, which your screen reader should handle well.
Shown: 258.6 (lb)
